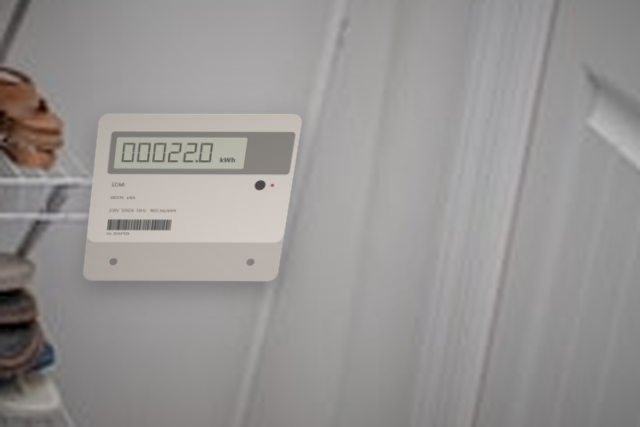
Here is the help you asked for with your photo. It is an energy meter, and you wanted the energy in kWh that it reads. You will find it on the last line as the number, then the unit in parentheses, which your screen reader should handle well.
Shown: 22.0 (kWh)
